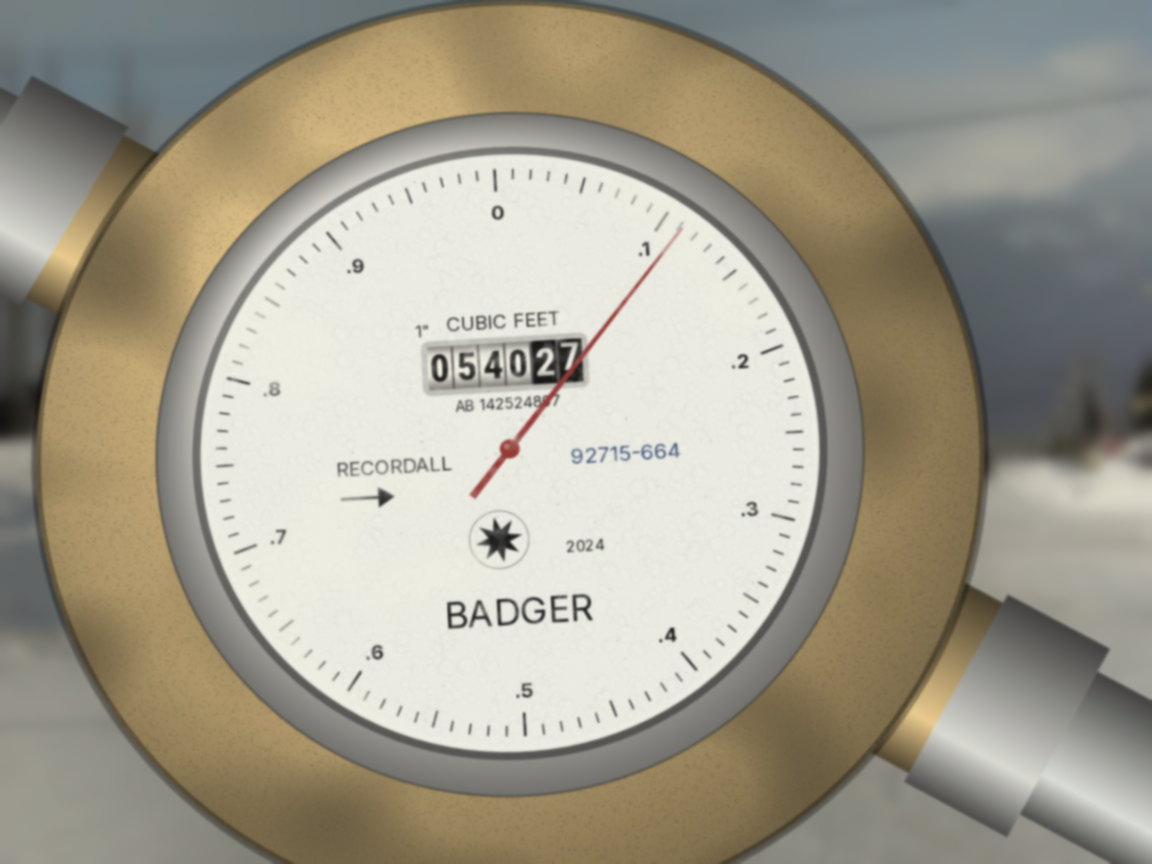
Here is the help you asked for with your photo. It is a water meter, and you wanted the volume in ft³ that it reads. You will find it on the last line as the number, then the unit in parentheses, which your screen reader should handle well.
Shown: 54027.11 (ft³)
